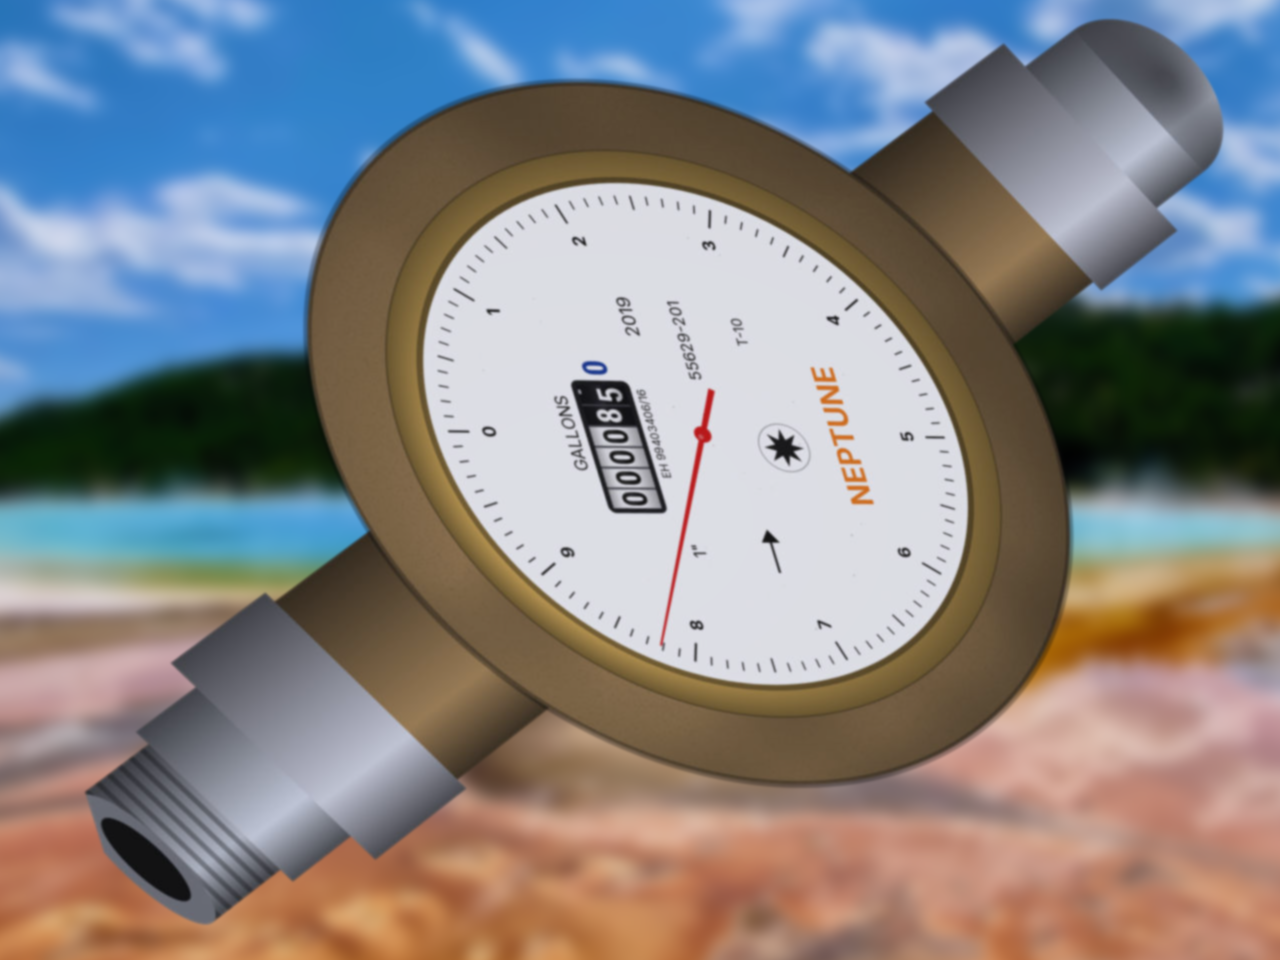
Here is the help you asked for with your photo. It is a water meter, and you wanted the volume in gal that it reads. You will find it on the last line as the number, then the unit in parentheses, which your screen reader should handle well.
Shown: 848.2 (gal)
